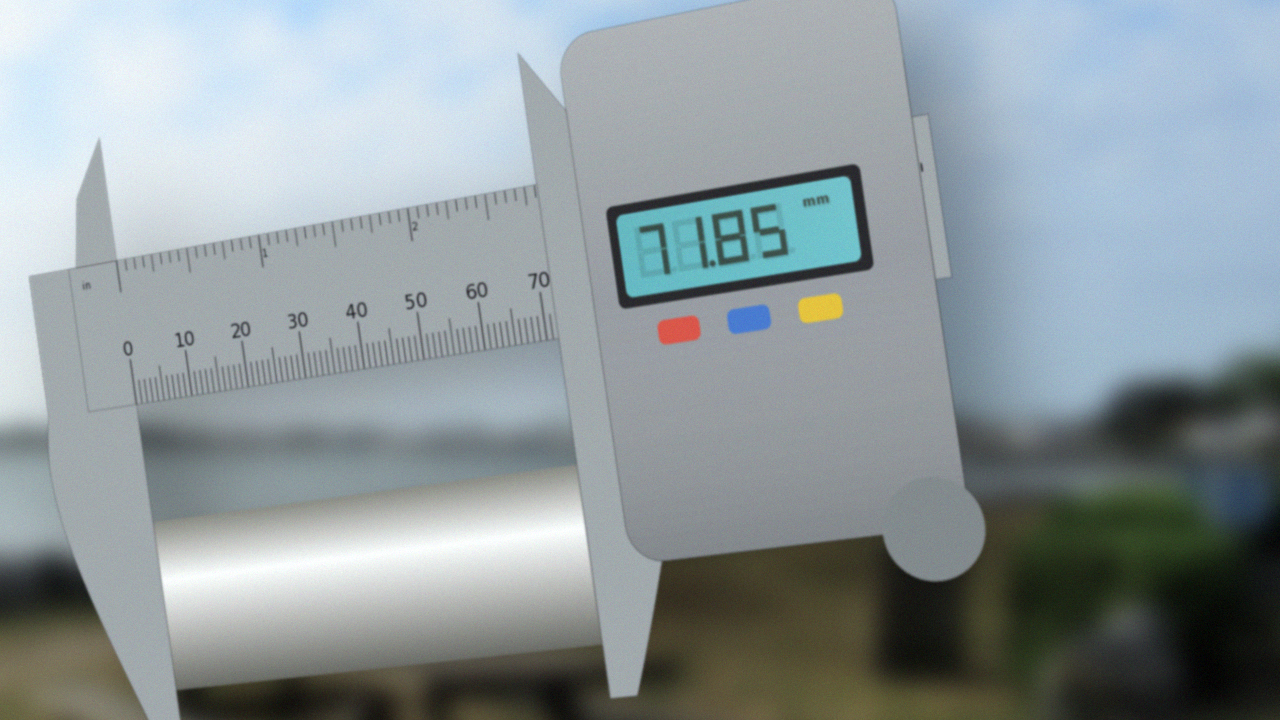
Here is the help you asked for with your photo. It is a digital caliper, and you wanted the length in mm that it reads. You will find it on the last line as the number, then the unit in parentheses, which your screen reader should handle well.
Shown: 71.85 (mm)
